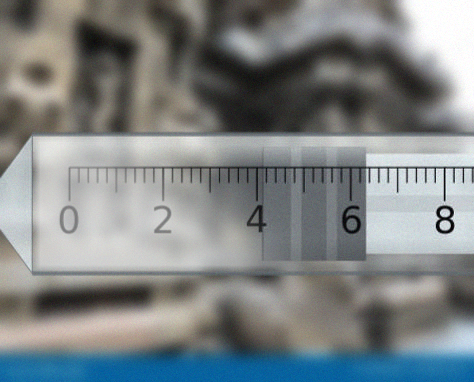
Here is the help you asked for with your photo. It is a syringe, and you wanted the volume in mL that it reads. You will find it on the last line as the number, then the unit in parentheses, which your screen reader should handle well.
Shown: 4.1 (mL)
